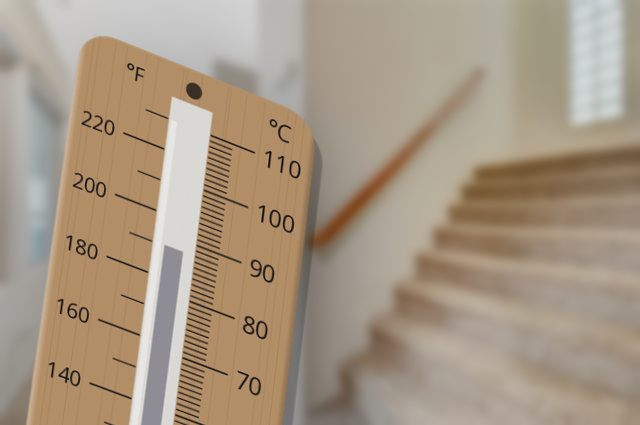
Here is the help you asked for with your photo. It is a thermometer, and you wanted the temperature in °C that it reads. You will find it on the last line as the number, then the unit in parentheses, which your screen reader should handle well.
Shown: 88 (°C)
